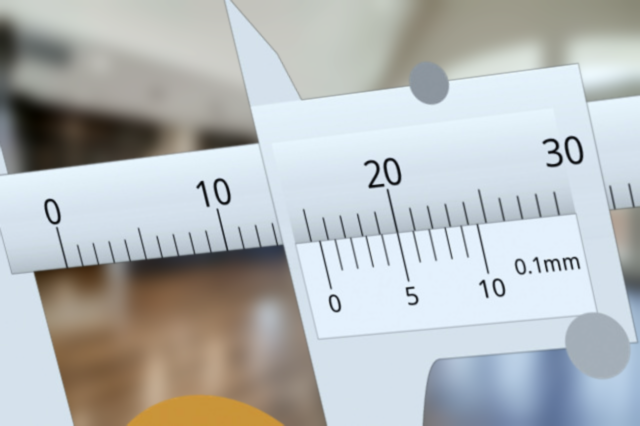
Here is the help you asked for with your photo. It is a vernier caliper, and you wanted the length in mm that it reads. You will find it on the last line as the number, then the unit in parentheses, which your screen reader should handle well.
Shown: 15.5 (mm)
